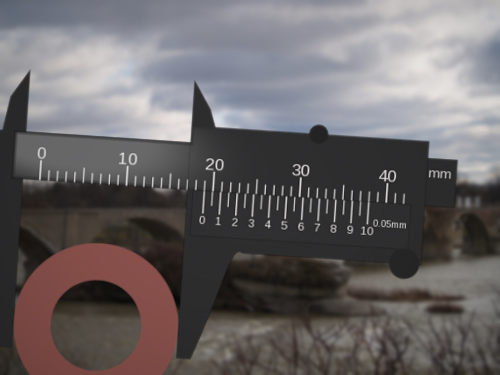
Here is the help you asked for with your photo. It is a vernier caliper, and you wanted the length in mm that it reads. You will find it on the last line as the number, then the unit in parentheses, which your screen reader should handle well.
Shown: 19.0 (mm)
